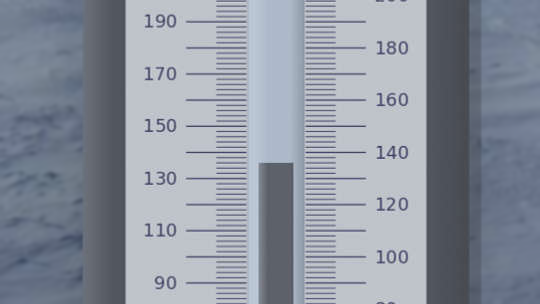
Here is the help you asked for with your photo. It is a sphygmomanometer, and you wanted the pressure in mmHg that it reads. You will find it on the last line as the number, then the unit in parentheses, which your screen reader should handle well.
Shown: 136 (mmHg)
